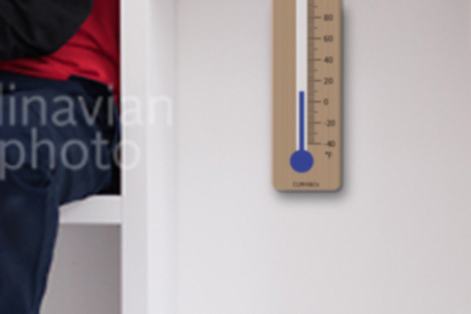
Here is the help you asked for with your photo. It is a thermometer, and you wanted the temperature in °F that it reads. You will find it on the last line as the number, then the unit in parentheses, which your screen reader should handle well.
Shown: 10 (°F)
